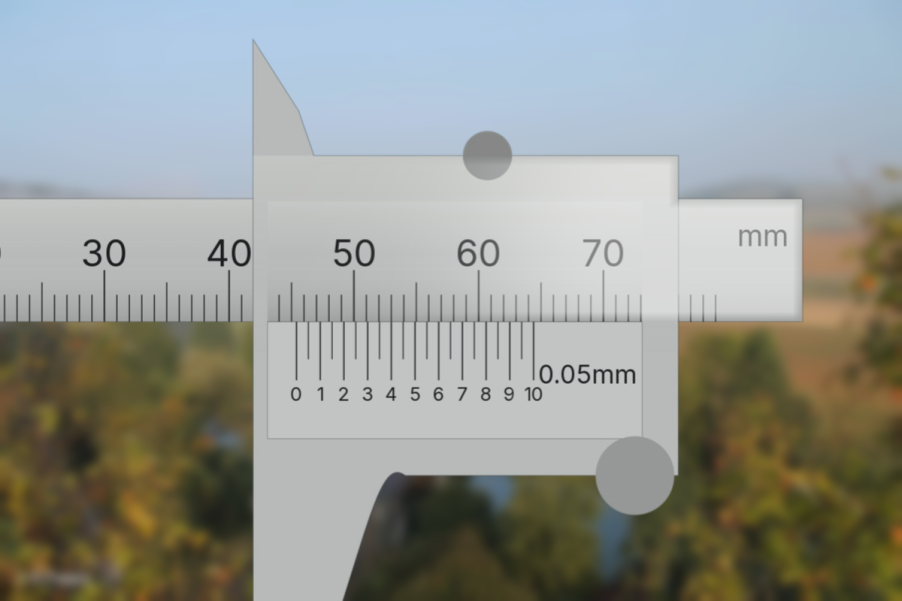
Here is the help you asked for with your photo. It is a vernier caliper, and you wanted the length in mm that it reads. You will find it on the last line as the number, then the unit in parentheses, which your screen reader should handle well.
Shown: 45.4 (mm)
